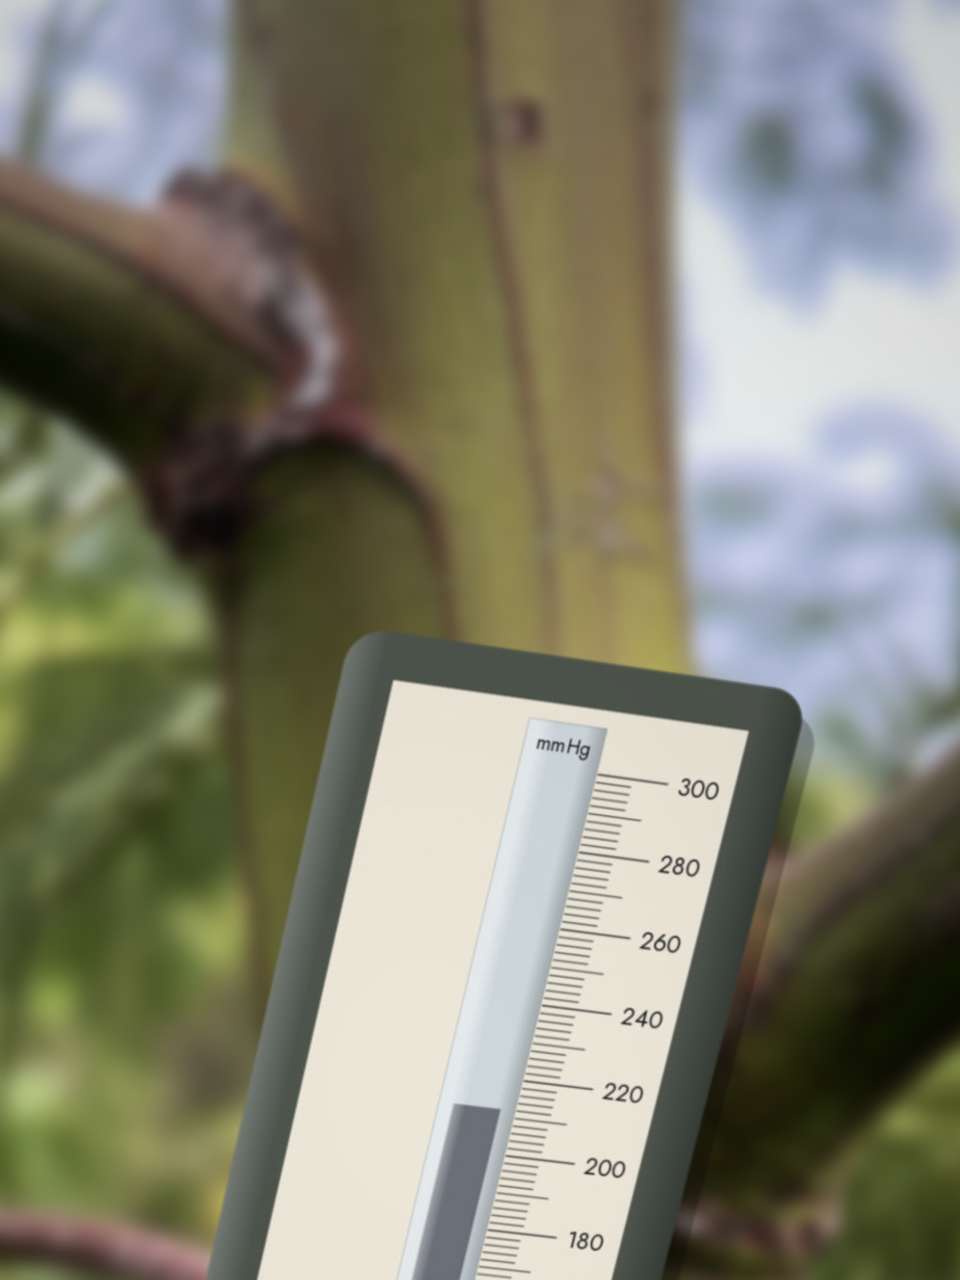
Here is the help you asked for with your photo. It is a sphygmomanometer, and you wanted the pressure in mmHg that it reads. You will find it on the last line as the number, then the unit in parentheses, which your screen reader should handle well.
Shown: 212 (mmHg)
